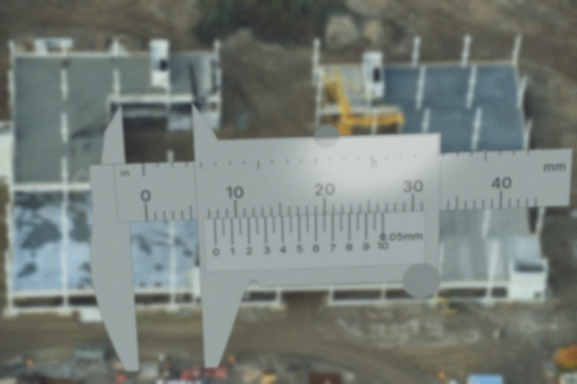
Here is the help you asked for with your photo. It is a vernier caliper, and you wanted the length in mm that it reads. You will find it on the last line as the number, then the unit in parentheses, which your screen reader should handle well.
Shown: 7.6 (mm)
